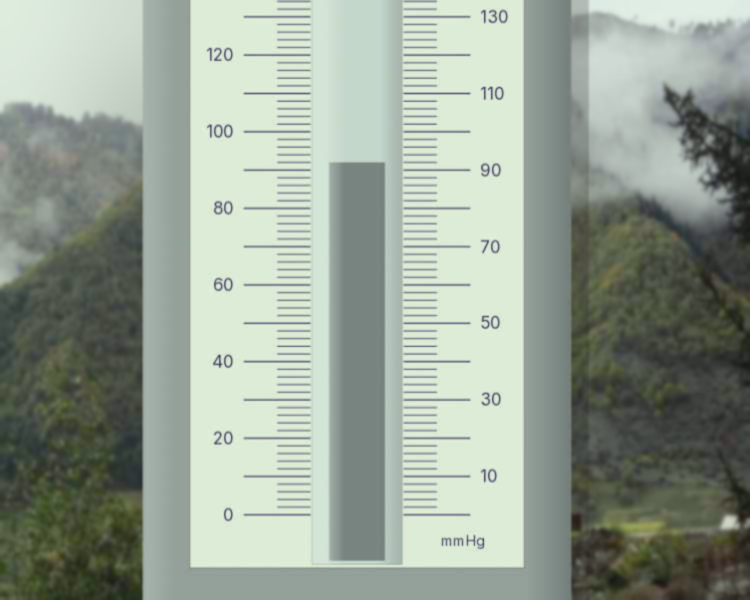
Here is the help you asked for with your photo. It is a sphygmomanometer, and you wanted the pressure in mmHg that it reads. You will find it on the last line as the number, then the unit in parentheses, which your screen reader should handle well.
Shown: 92 (mmHg)
